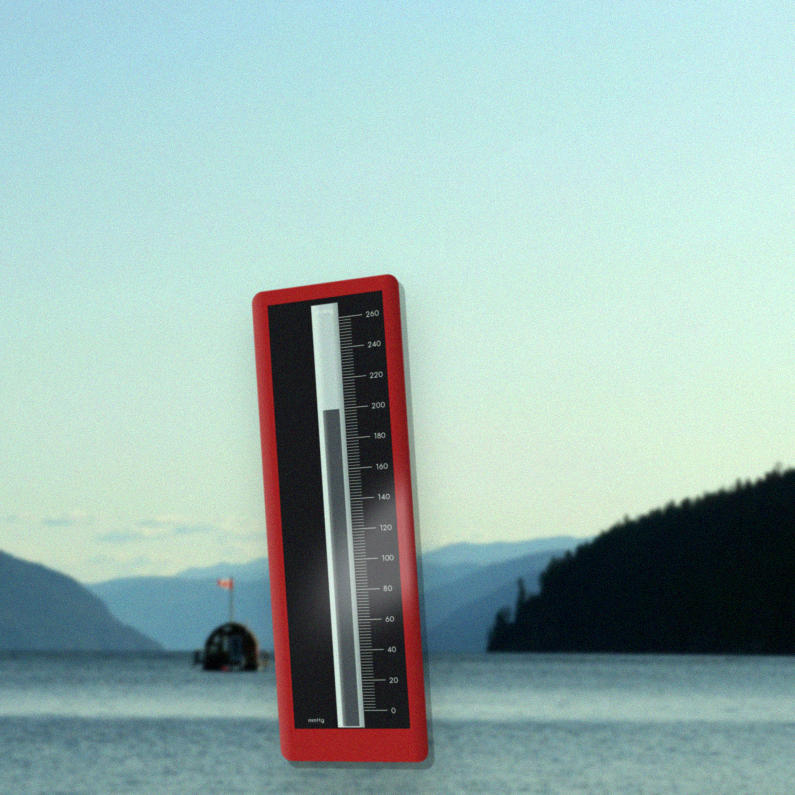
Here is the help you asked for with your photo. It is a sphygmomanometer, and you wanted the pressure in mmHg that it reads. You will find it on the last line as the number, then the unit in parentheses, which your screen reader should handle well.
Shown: 200 (mmHg)
